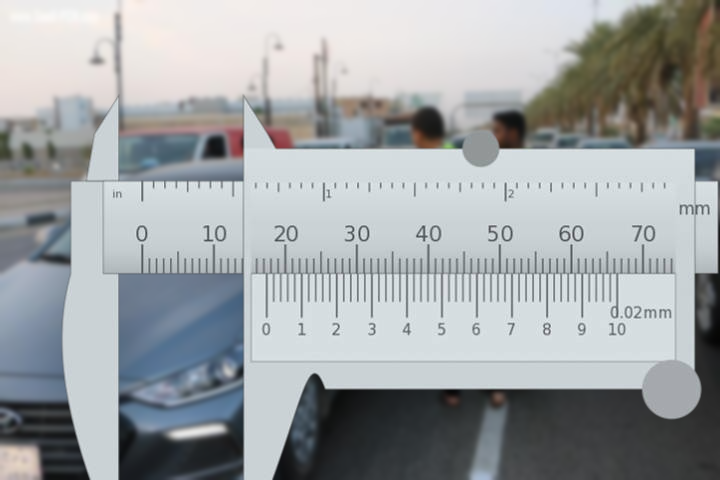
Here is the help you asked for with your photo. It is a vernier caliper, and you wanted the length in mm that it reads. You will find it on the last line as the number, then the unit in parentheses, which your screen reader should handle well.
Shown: 17.4 (mm)
